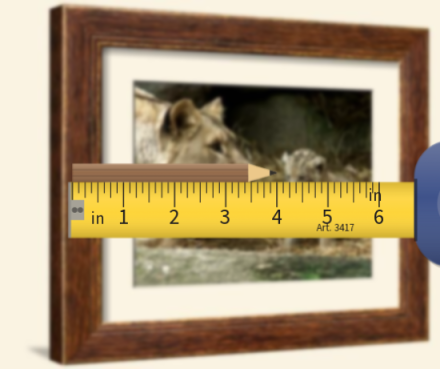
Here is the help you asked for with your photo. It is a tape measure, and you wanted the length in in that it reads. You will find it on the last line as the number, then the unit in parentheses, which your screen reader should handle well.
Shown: 4 (in)
